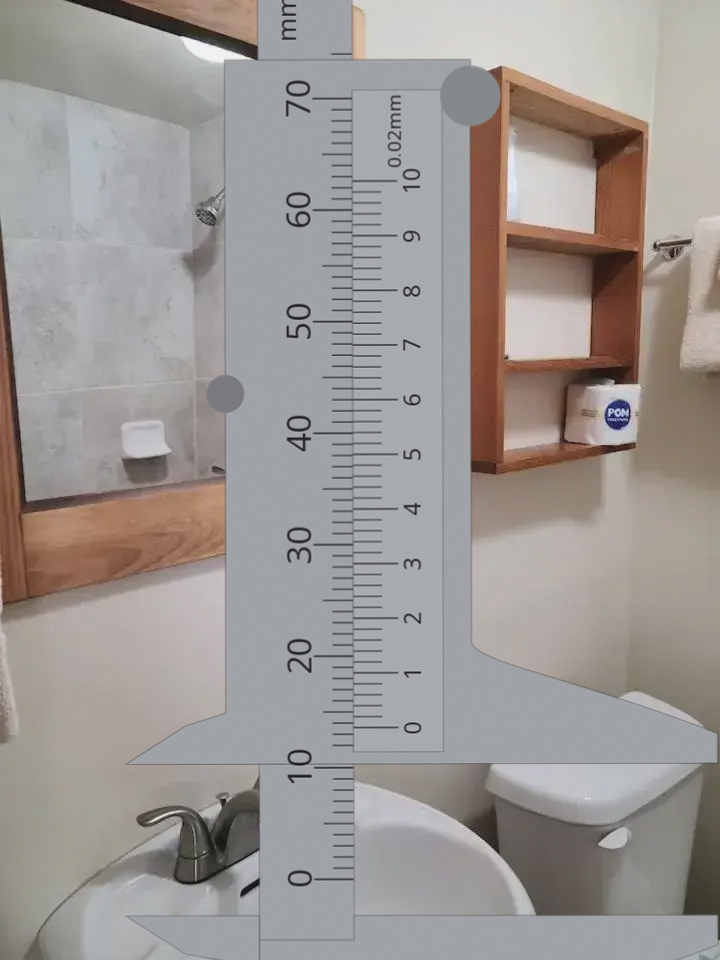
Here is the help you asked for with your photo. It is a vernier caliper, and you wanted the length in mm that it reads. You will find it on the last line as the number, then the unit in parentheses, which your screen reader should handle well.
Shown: 13.6 (mm)
